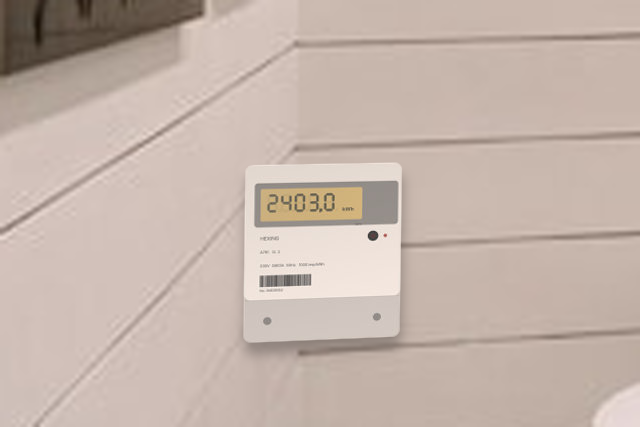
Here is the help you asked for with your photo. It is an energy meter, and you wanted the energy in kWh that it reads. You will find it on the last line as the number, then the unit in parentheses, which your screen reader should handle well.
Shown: 2403.0 (kWh)
